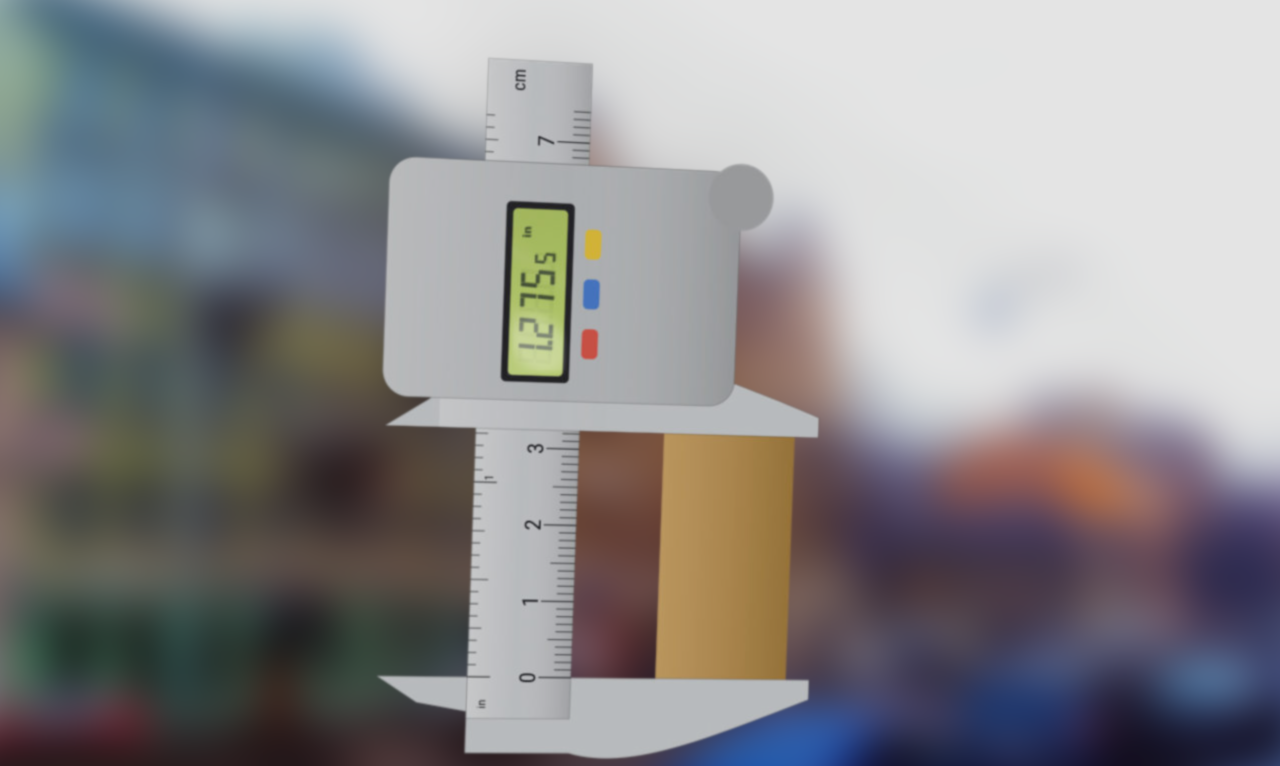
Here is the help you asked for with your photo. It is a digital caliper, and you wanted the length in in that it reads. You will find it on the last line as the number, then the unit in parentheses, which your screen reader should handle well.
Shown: 1.2755 (in)
